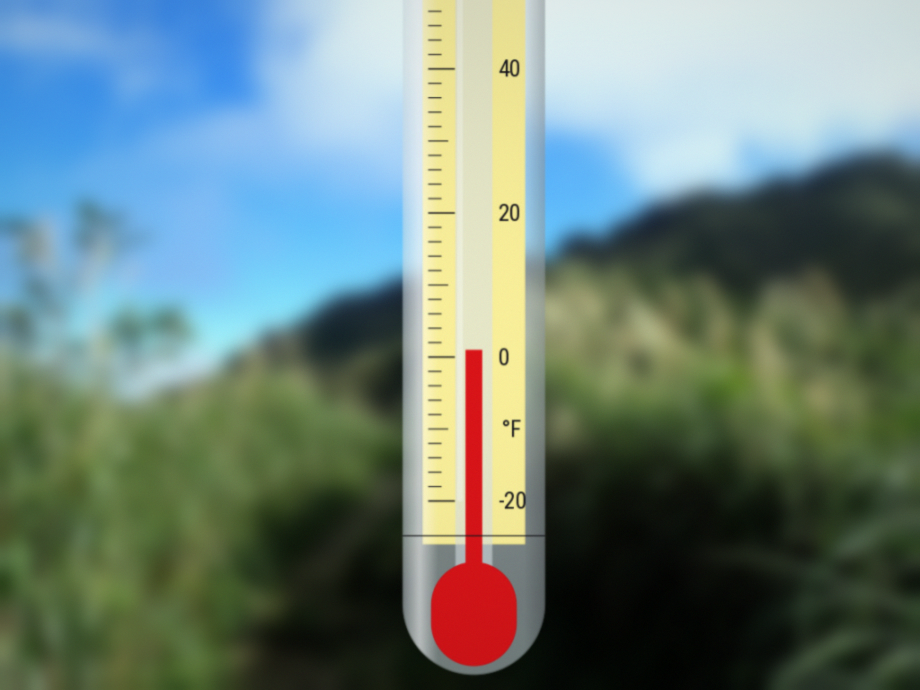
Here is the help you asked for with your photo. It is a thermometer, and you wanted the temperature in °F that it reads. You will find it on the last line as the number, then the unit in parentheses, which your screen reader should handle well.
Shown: 1 (°F)
